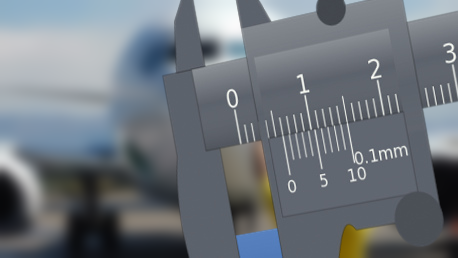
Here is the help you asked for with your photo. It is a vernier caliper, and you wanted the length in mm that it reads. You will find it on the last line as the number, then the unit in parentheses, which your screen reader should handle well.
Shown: 6.0 (mm)
